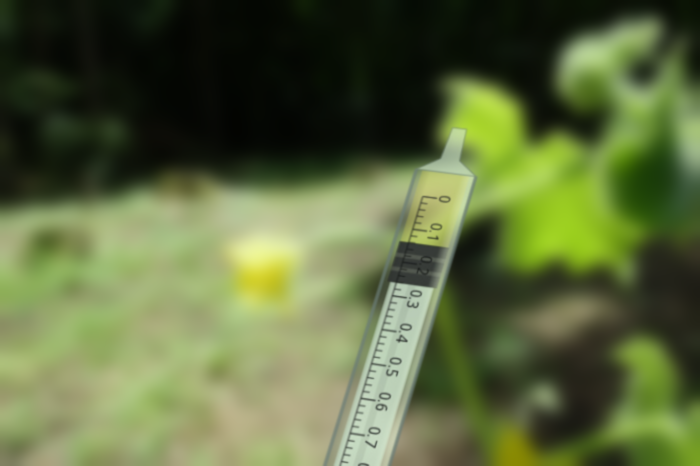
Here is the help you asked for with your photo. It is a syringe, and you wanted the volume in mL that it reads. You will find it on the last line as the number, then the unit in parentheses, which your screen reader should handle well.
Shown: 0.14 (mL)
